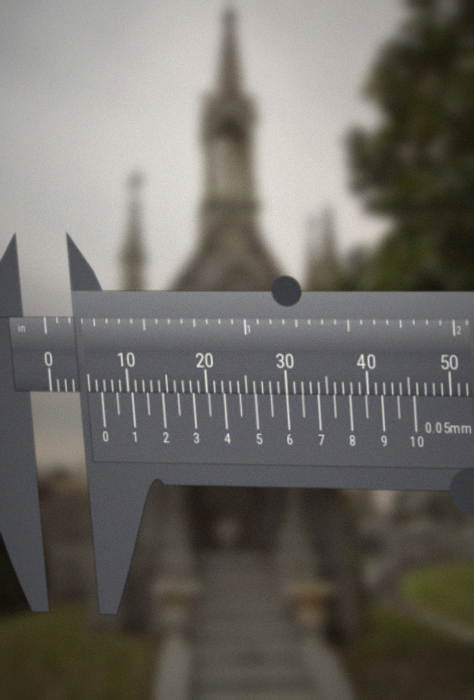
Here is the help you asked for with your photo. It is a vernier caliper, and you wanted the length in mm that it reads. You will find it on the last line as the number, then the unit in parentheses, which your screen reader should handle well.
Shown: 6.6 (mm)
